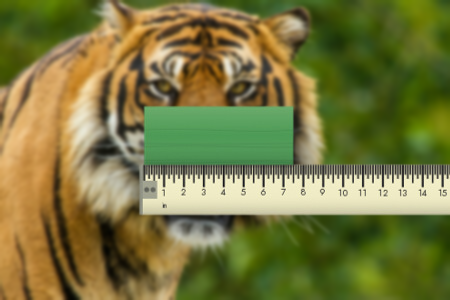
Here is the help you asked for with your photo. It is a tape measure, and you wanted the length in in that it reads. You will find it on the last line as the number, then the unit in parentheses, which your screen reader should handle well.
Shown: 7.5 (in)
